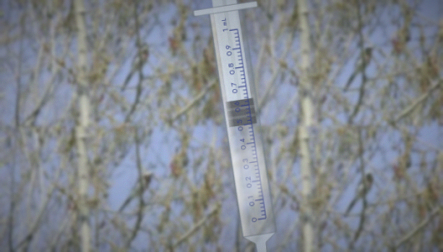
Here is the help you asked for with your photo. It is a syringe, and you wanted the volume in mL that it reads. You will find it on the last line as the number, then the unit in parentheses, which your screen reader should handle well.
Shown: 0.5 (mL)
